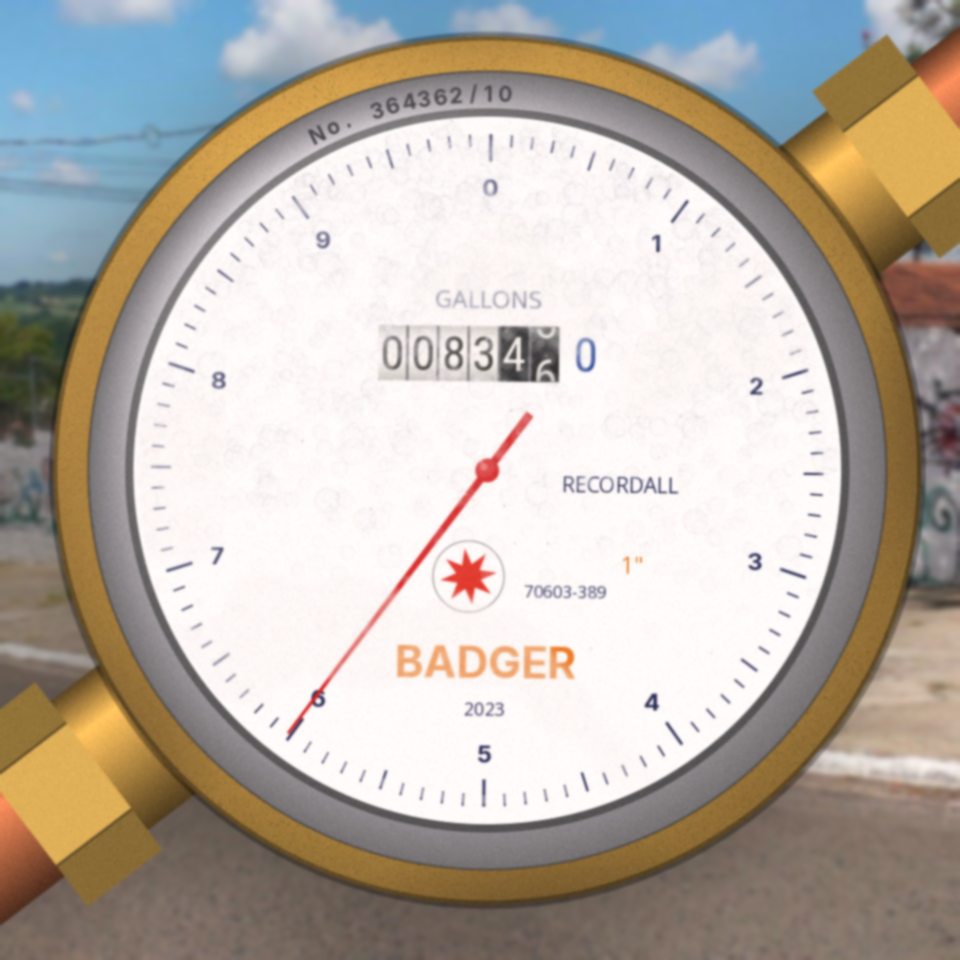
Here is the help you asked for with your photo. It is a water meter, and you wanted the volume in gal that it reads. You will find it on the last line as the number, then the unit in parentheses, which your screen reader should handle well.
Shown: 83456.0 (gal)
